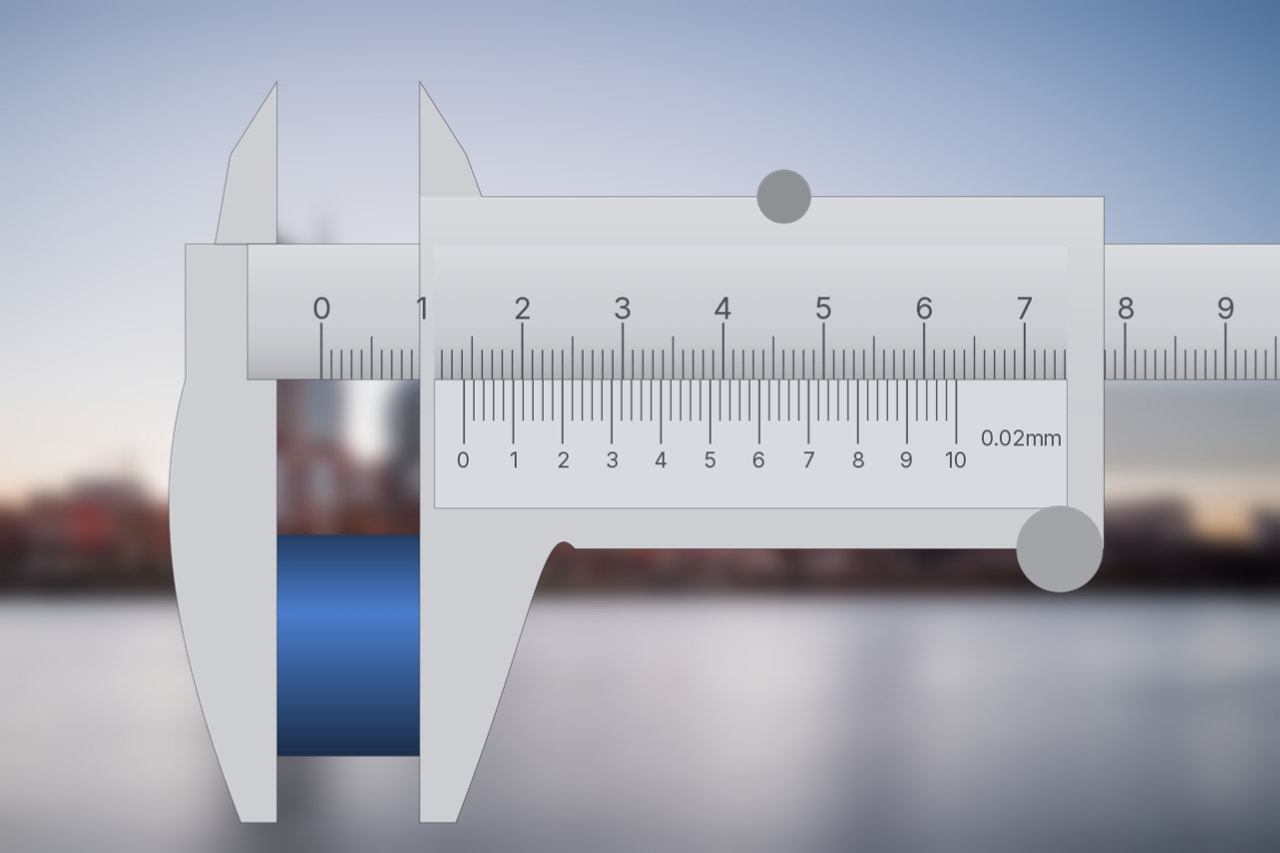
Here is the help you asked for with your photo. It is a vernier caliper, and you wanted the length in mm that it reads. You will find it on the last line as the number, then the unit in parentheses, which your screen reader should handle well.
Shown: 14.2 (mm)
